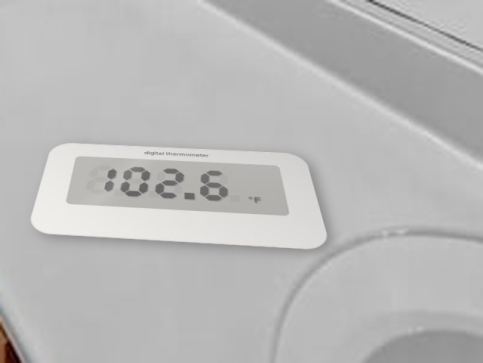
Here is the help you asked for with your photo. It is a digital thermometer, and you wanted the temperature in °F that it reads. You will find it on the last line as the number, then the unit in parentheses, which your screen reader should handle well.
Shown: 102.6 (°F)
